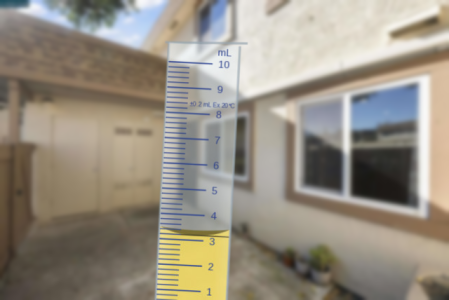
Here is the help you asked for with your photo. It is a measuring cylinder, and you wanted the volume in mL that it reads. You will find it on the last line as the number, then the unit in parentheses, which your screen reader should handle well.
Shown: 3.2 (mL)
